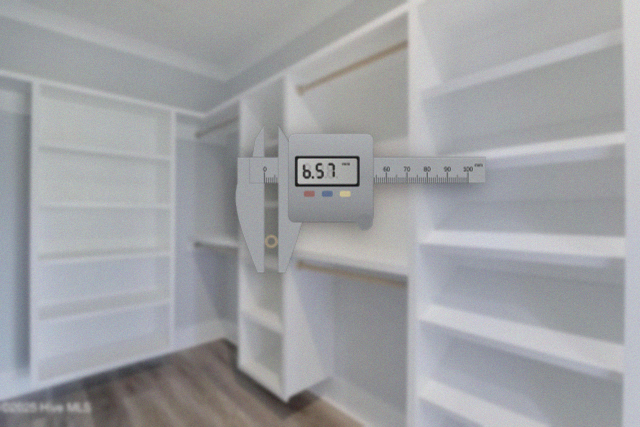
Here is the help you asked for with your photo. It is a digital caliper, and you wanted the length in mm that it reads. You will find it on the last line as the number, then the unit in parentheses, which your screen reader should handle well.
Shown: 6.57 (mm)
